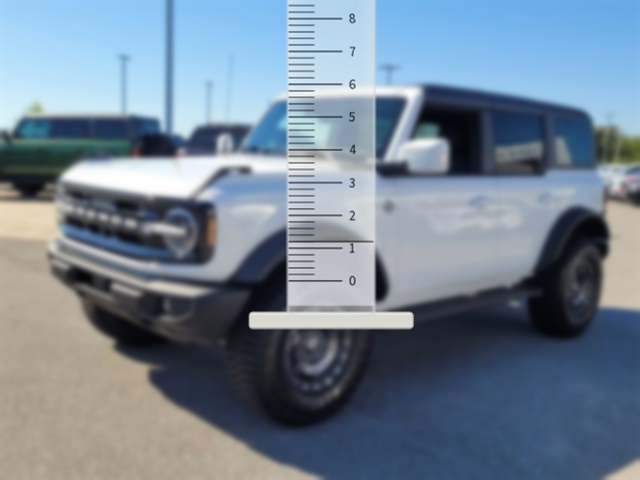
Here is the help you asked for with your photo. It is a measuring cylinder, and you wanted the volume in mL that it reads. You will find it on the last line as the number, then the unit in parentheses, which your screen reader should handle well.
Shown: 1.2 (mL)
